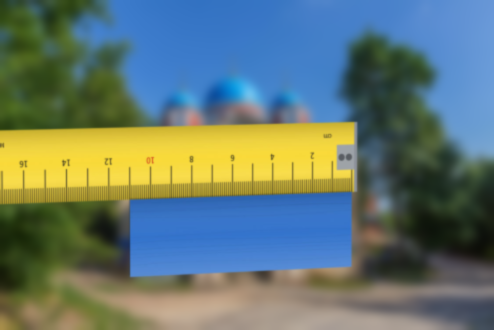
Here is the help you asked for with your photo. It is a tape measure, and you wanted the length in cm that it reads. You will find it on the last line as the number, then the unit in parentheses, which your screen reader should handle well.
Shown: 11 (cm)
